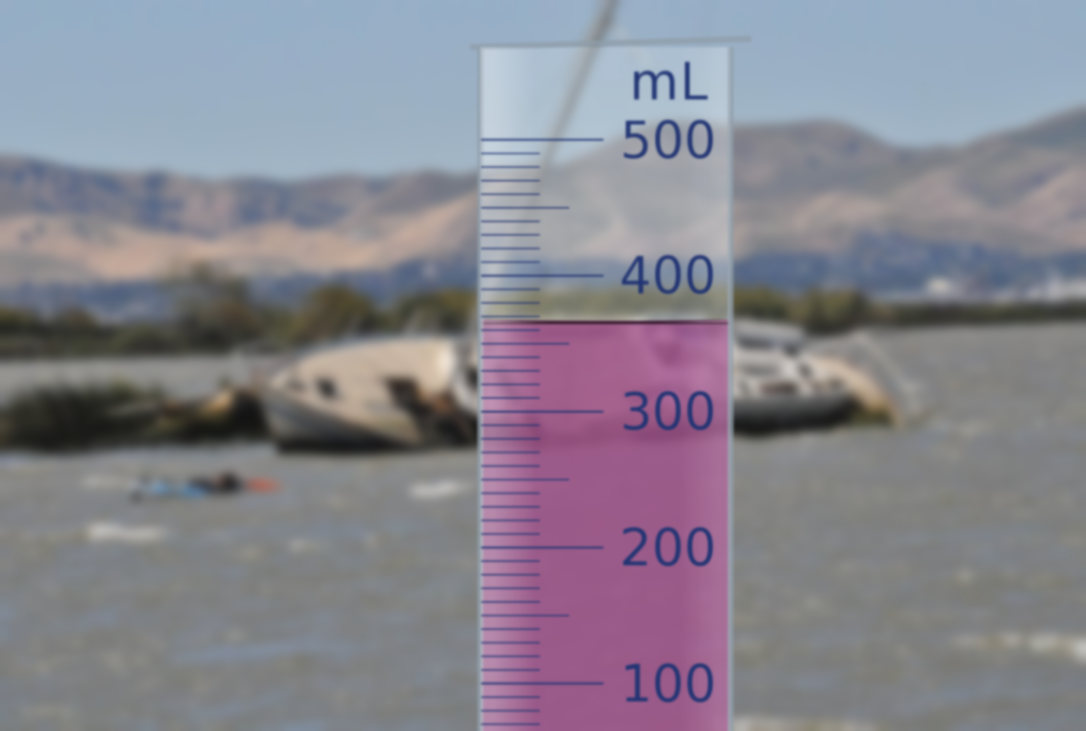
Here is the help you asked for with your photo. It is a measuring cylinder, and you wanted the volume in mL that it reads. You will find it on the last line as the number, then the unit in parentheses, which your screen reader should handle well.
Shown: 365 (mL)
